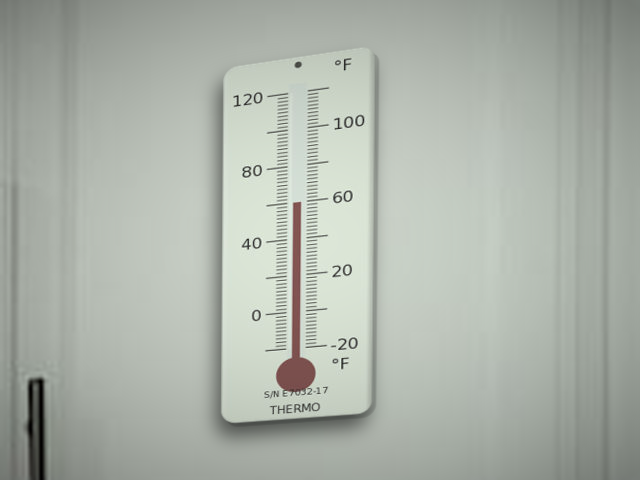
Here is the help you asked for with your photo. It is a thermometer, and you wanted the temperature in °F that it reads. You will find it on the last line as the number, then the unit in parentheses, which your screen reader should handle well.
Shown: 60 (°F)
